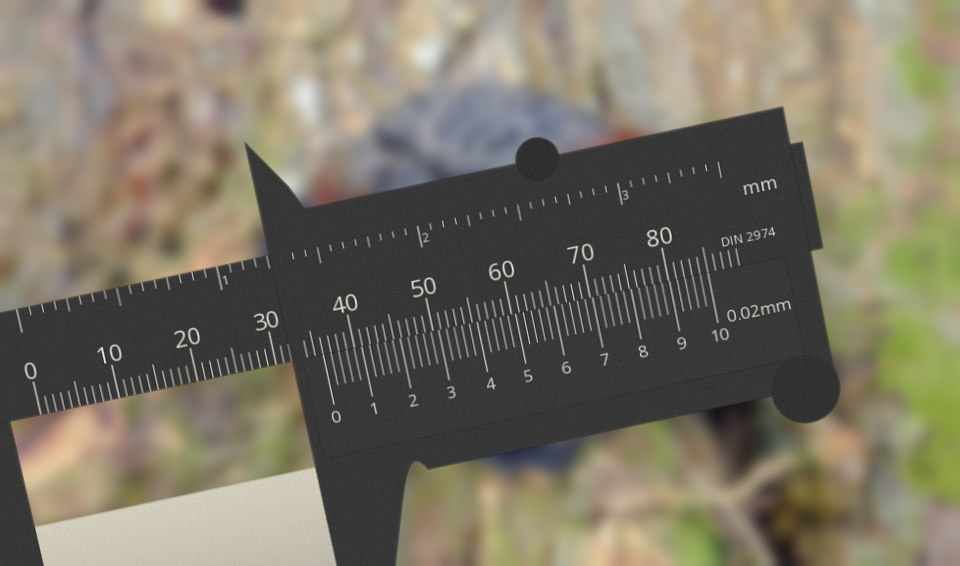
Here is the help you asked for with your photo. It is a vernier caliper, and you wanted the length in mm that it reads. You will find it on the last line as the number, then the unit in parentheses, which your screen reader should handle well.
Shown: 36.0 (mm)
